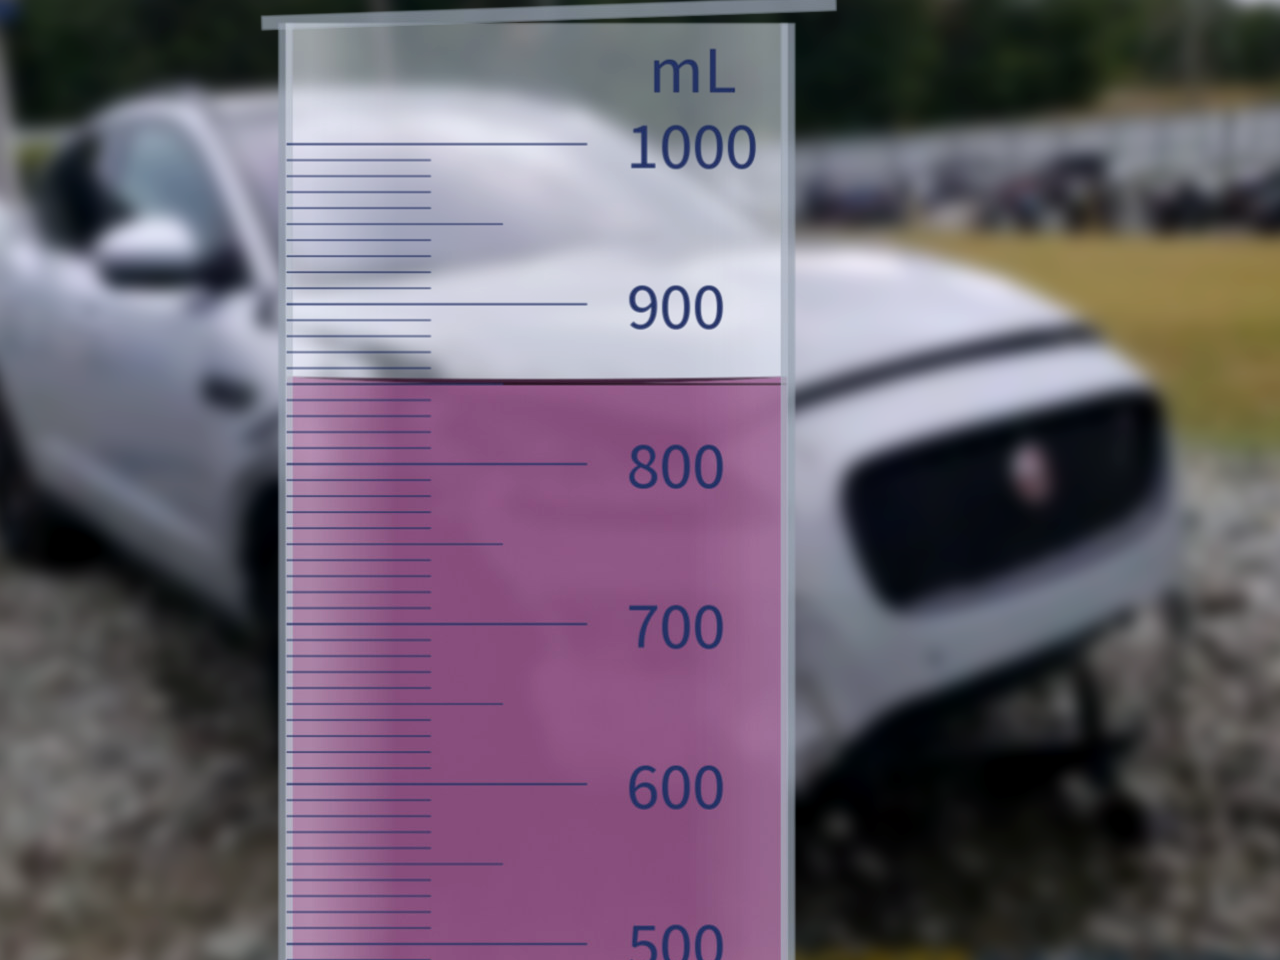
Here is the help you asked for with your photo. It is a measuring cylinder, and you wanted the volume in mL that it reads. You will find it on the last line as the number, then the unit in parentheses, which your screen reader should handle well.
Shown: 850 (mL)
